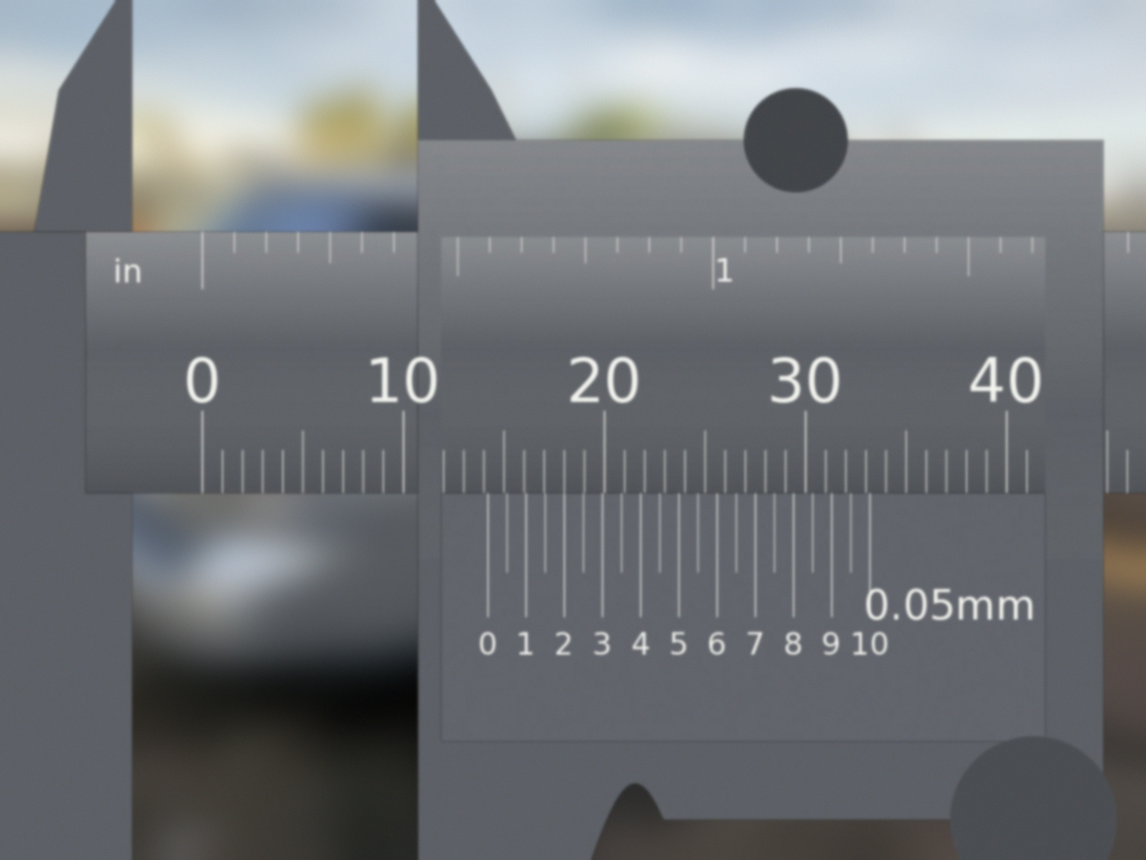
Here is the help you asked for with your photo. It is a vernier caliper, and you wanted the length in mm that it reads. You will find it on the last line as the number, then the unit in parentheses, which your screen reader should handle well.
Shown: 14.2 (mm)
